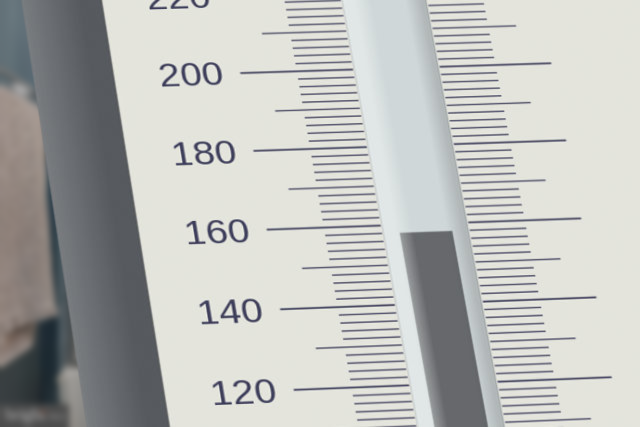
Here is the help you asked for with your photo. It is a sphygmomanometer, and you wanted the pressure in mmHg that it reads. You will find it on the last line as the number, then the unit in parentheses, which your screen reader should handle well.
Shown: 158 (mmHg)
